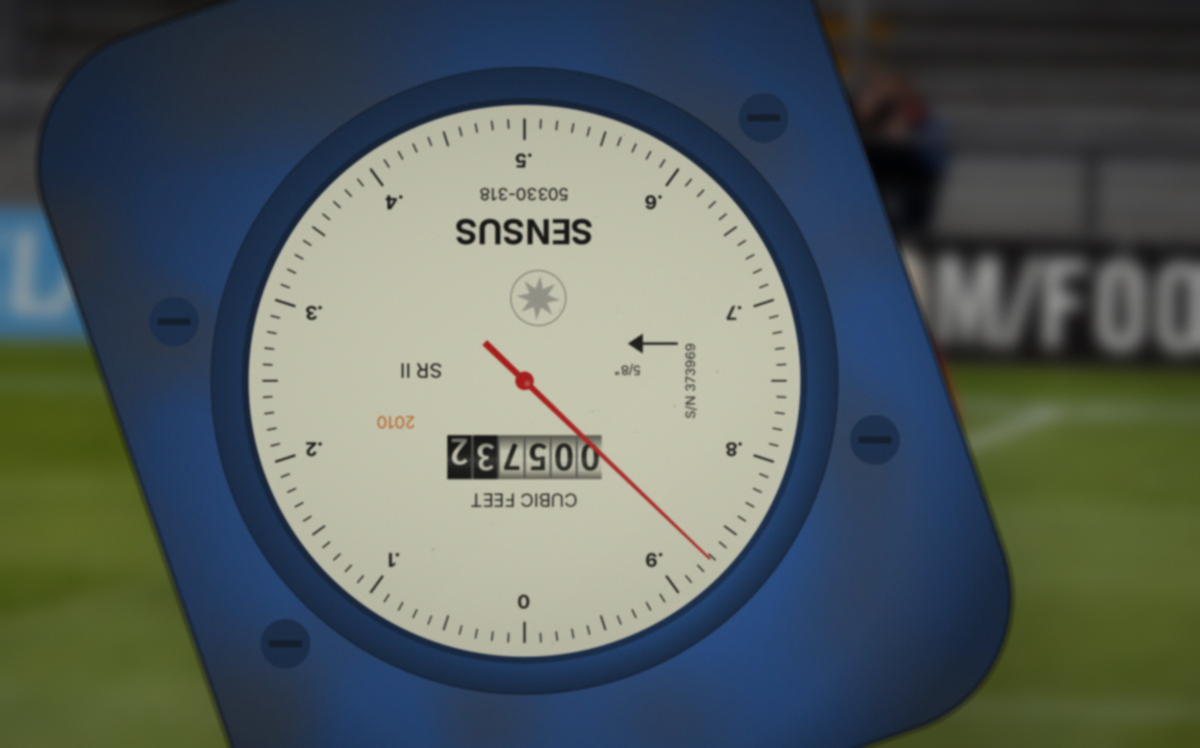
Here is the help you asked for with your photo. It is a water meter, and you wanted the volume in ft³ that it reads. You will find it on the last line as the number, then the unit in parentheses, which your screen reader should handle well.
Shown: 5731.87 (ft³)
